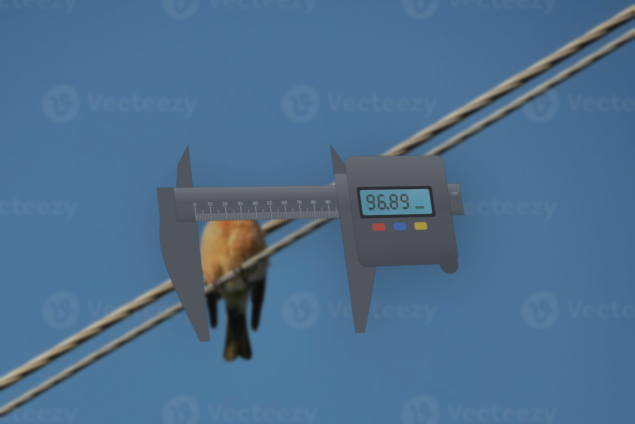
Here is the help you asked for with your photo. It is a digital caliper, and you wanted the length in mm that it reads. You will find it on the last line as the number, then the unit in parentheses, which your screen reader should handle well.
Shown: 96.89 (mm)
